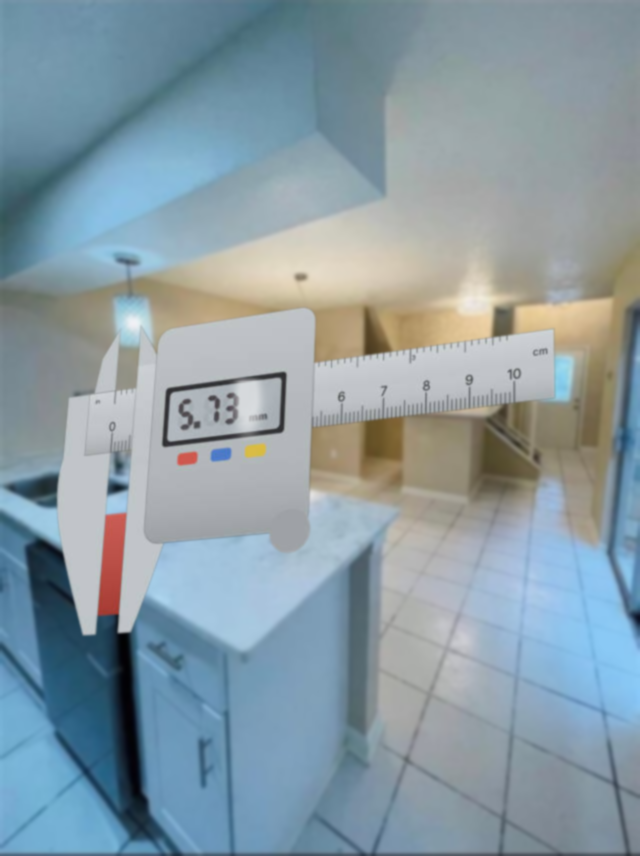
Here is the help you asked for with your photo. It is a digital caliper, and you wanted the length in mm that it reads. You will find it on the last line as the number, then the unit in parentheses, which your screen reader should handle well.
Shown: 5.73 (mm)
